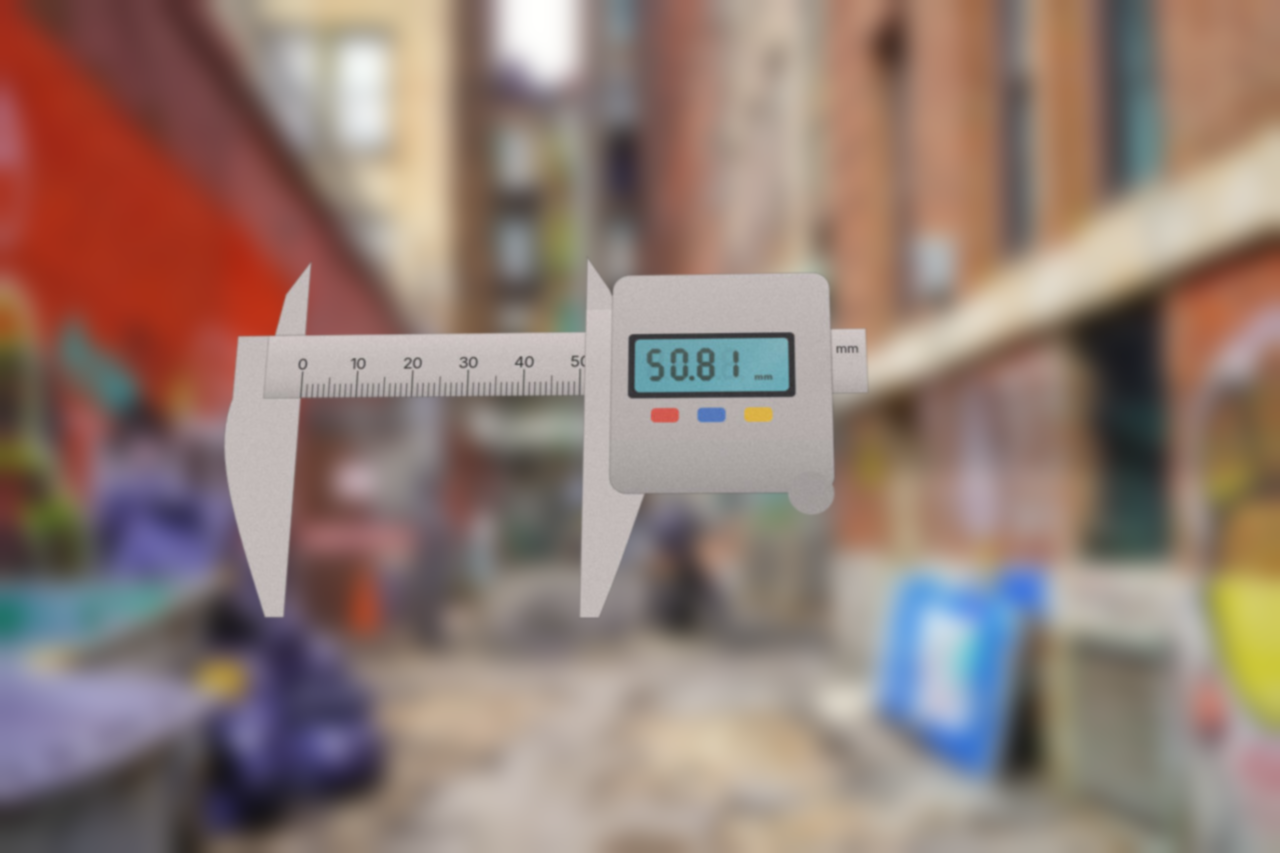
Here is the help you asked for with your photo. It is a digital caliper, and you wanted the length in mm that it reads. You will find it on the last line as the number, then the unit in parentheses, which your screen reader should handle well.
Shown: 50.81 (mm)
